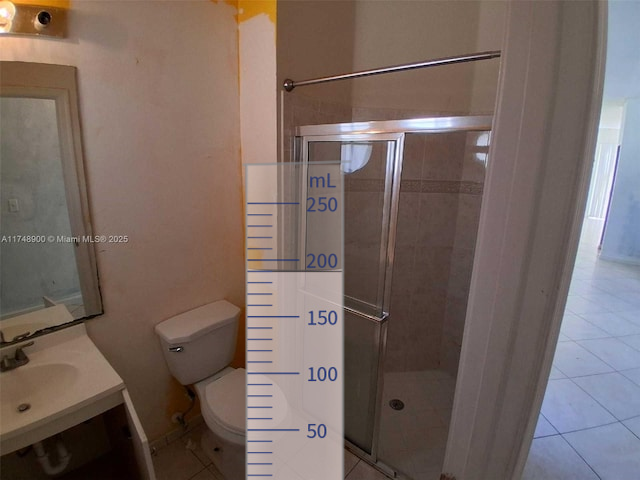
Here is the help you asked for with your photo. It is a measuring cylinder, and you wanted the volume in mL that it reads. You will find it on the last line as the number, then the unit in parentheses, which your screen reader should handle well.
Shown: 190 (mL)
